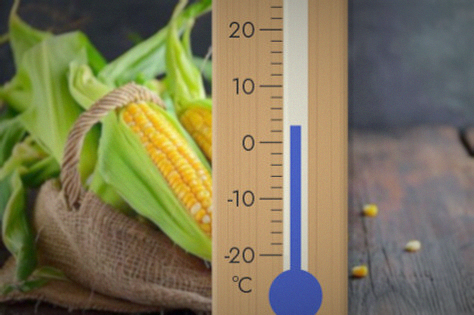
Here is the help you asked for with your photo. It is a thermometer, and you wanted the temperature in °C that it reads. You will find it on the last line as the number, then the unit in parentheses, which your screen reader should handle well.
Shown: 3 (°C)
